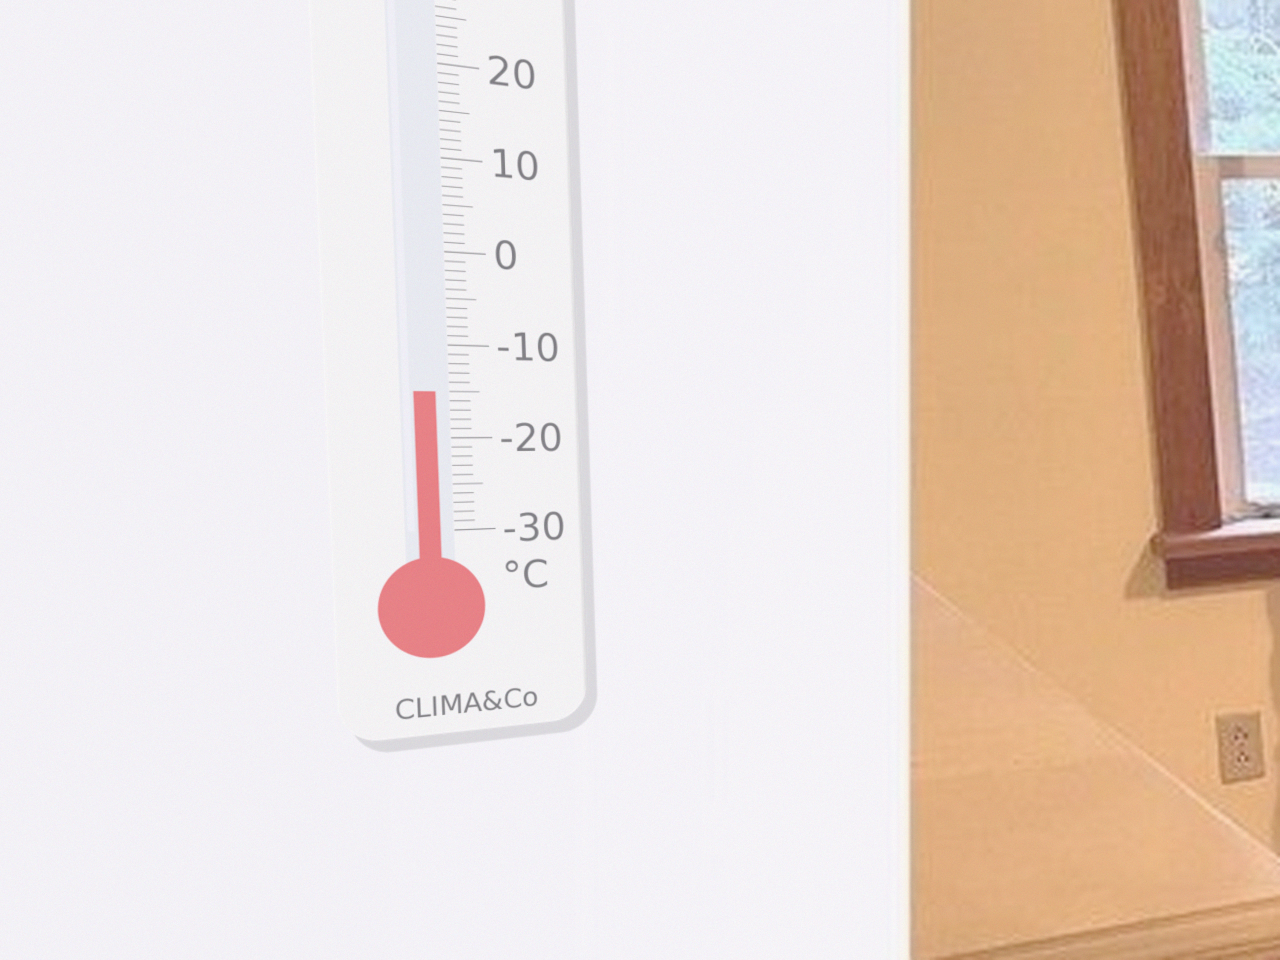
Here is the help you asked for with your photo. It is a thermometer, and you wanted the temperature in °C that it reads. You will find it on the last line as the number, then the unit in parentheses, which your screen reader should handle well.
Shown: -15 (°C)
